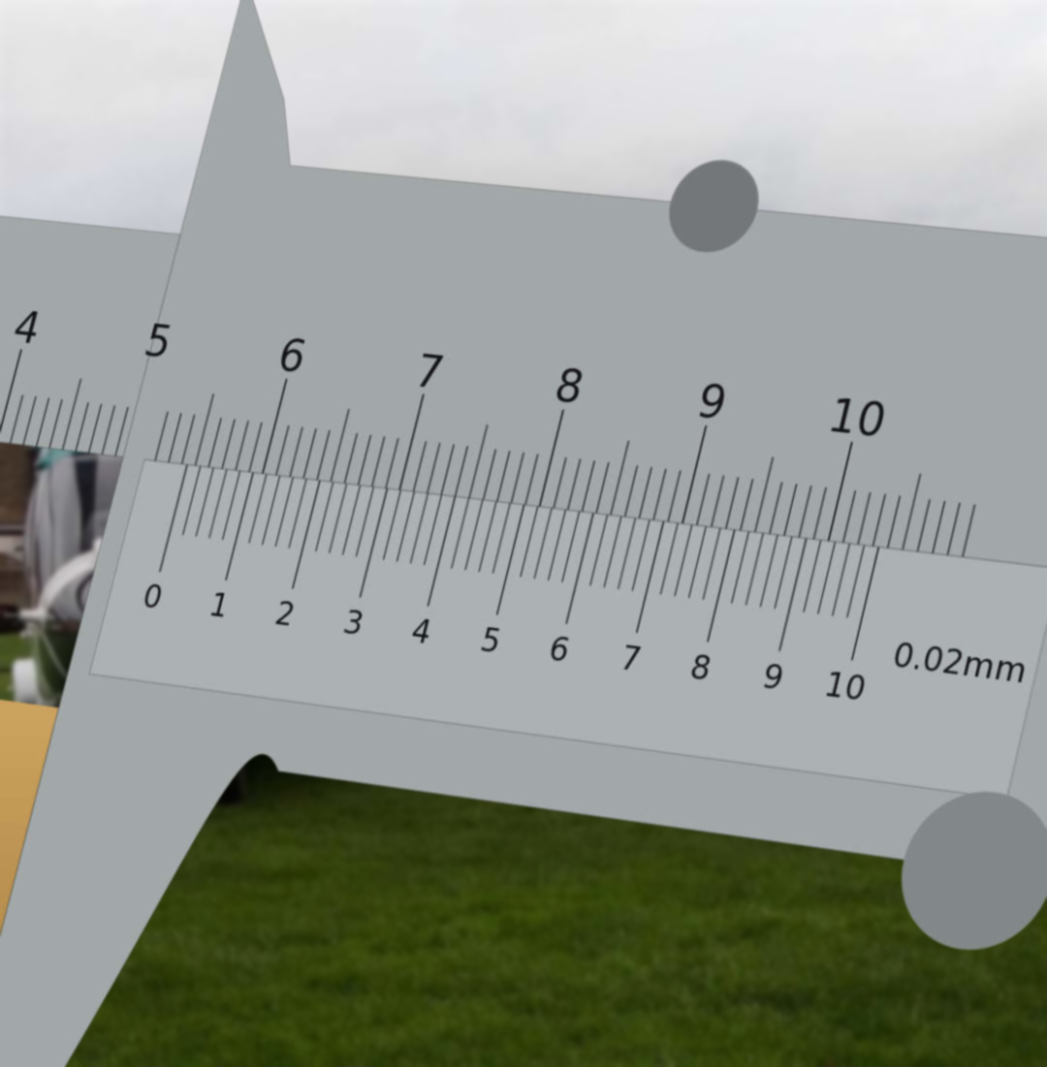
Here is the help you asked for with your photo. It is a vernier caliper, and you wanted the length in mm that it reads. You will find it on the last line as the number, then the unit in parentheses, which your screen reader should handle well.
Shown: 54.4 (mm)
